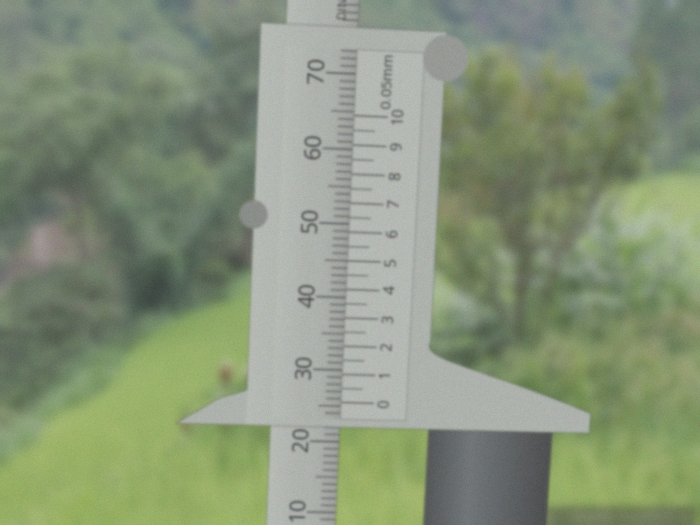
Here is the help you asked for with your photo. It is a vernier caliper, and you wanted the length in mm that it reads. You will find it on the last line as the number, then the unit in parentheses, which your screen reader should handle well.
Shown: 25.5 (mm)
